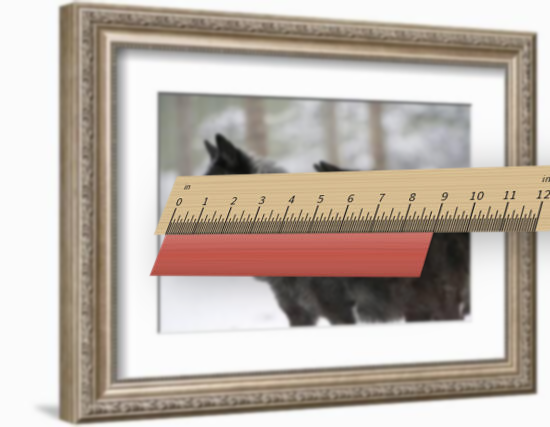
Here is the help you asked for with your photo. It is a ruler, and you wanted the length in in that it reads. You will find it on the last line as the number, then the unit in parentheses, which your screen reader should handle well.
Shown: 9 (in)
